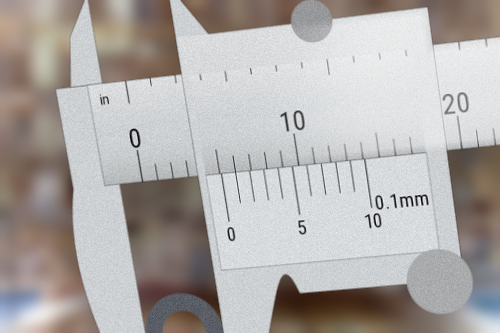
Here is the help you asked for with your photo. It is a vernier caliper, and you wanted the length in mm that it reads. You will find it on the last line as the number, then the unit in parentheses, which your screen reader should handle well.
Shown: 5.1 (mm)
